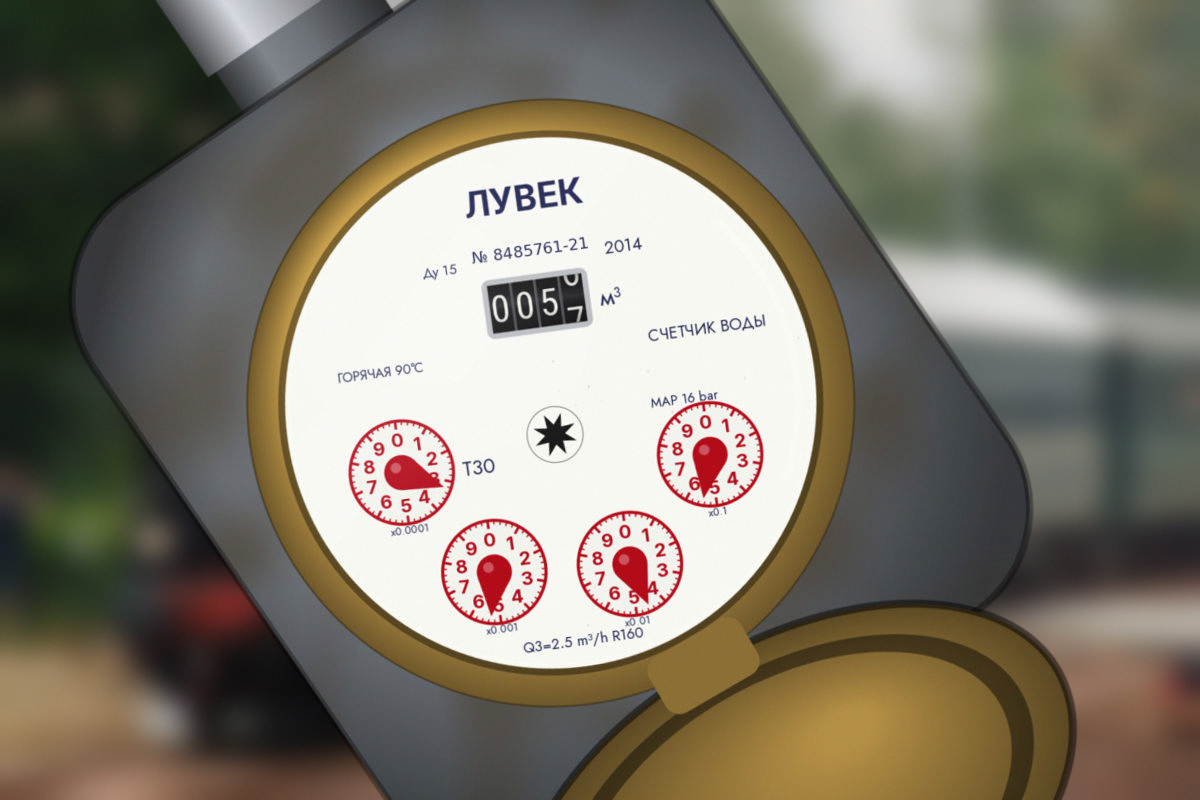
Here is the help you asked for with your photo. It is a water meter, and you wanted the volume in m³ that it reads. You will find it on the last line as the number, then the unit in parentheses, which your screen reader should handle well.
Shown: 56.5453 (m³)
